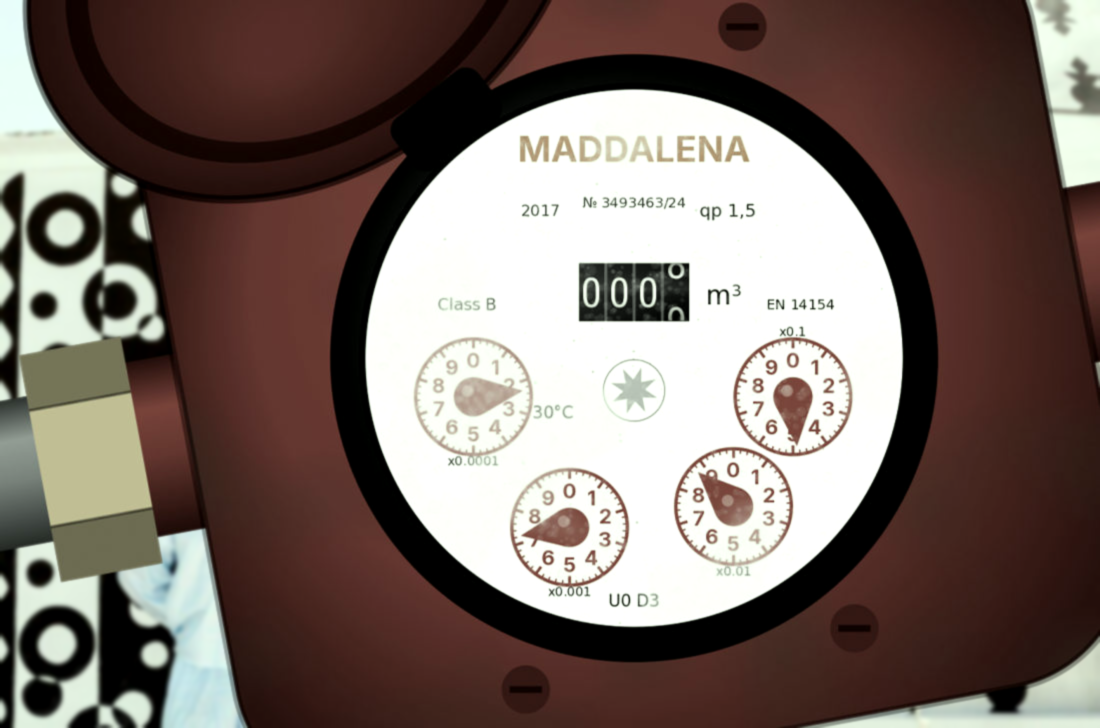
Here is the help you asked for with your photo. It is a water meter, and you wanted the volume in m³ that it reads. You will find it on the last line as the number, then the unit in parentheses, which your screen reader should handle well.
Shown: 8.4872 (m³)
